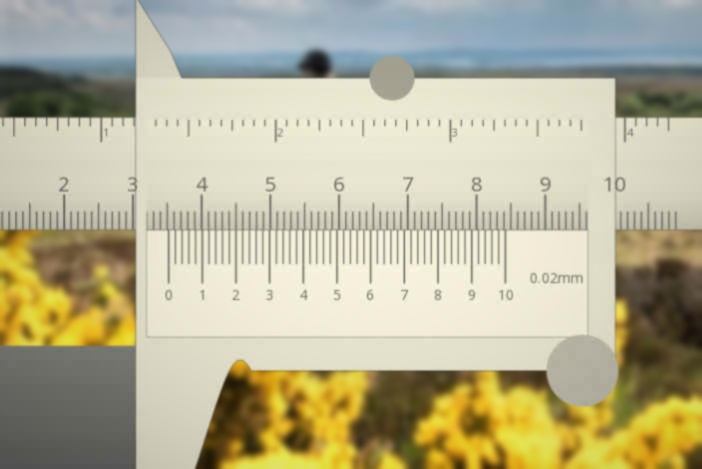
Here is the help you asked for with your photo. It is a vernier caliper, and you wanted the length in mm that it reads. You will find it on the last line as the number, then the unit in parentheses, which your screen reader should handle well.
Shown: 35.2 (mm)
